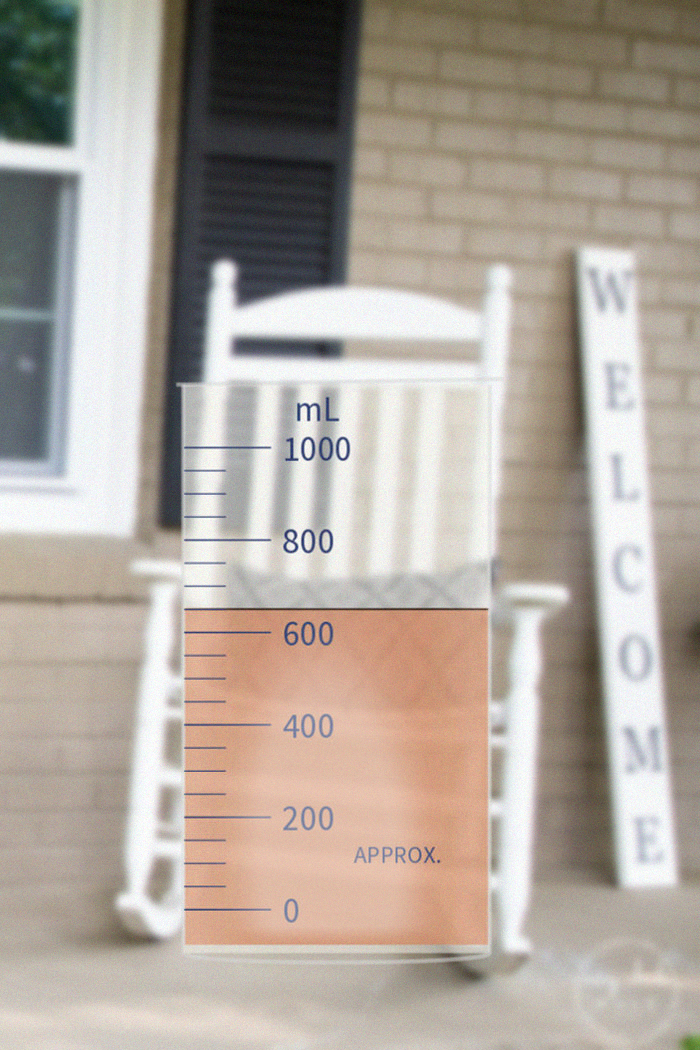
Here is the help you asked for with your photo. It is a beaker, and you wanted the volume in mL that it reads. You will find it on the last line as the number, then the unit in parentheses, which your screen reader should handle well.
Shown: 650 (mL)
